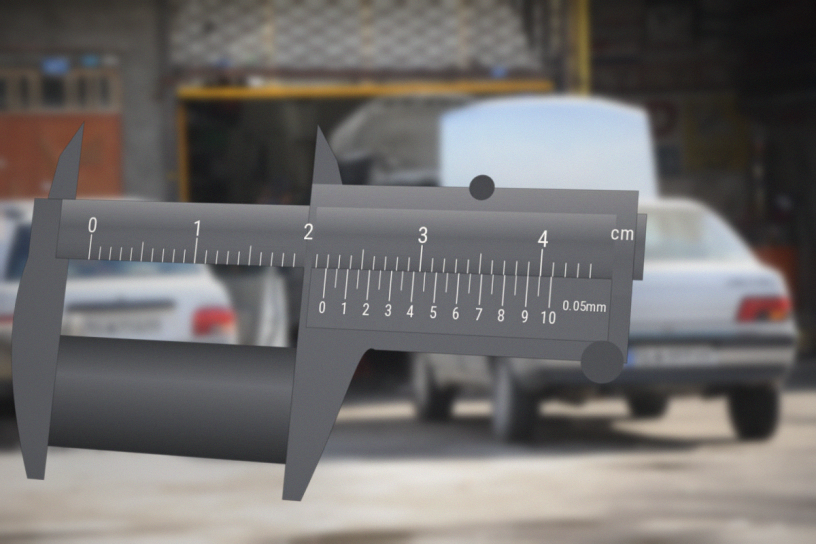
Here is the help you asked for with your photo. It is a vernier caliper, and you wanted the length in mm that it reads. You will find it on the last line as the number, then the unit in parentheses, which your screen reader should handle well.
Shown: 21.9 (mm)
